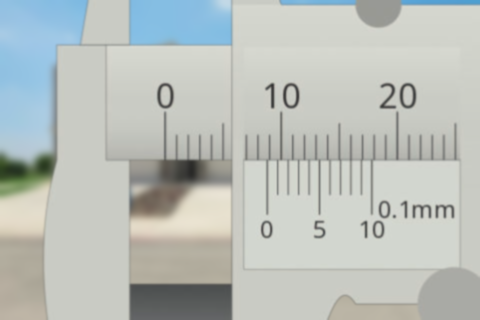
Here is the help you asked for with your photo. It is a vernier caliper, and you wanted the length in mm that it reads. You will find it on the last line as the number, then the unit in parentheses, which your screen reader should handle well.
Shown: 8.8 (mm)
